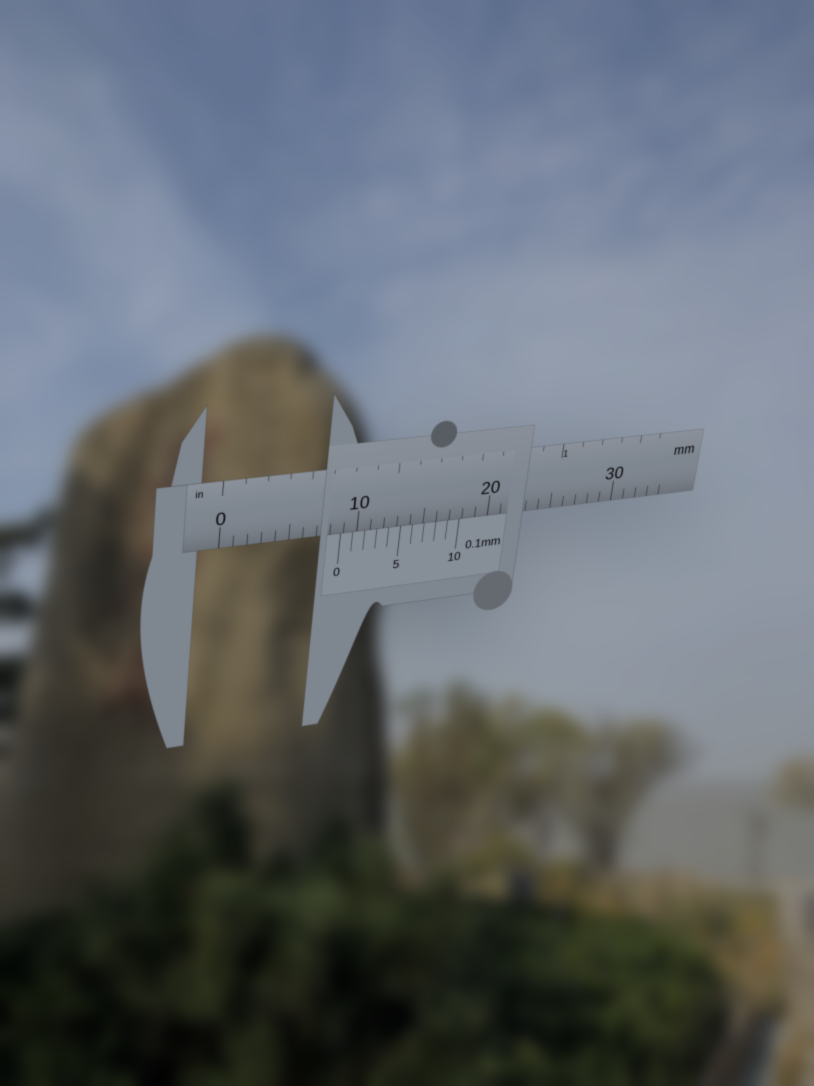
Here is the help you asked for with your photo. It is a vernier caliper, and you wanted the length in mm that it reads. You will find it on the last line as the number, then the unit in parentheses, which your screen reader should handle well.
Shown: 8.8 (mm)
